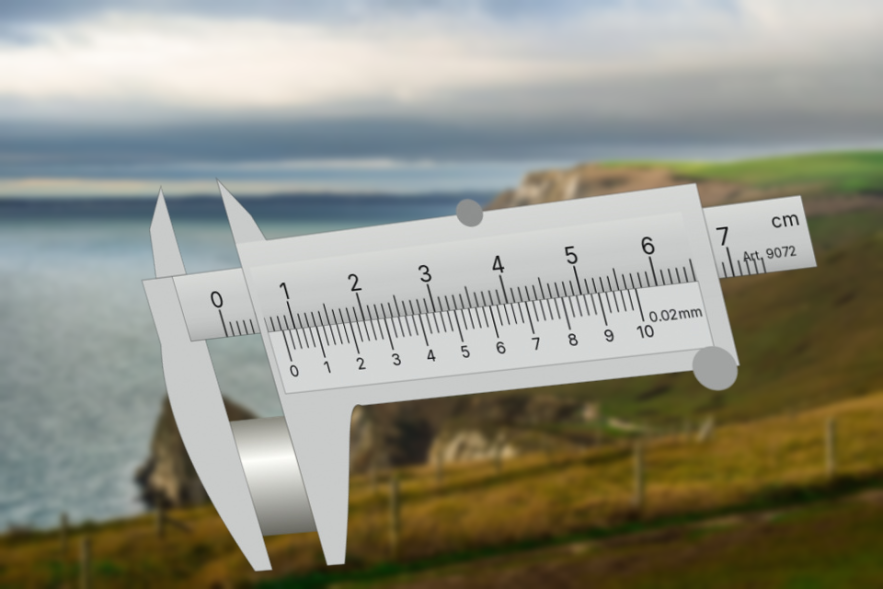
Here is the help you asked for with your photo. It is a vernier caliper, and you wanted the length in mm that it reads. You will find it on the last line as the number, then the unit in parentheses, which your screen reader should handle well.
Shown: 8.2 (mm)
